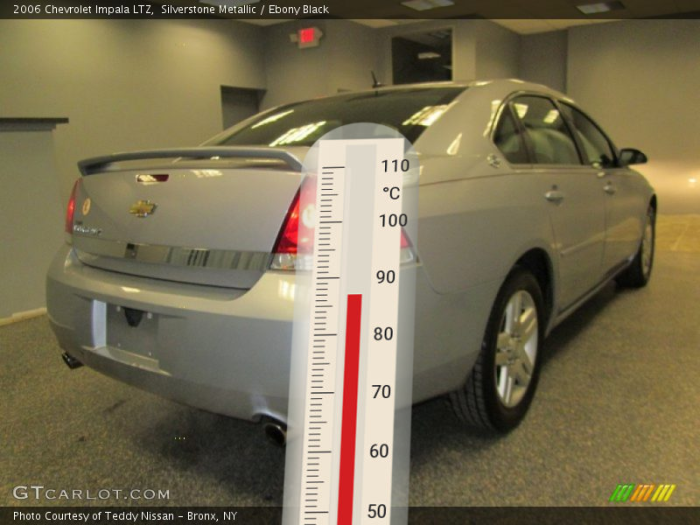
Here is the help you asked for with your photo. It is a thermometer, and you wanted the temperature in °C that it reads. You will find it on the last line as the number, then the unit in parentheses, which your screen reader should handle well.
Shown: 87 (°C)
